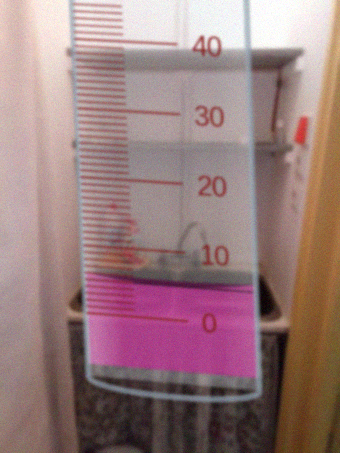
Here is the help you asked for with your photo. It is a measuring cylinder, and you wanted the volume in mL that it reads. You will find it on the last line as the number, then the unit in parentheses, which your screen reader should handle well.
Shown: 5 (mL)
